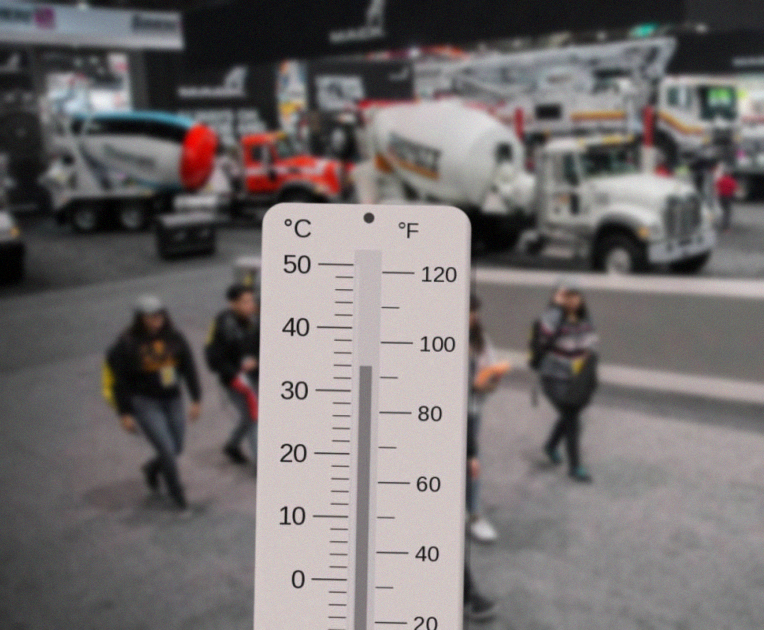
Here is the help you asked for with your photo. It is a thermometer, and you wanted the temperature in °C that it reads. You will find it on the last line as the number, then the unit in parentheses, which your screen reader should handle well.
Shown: 34 (°C)
